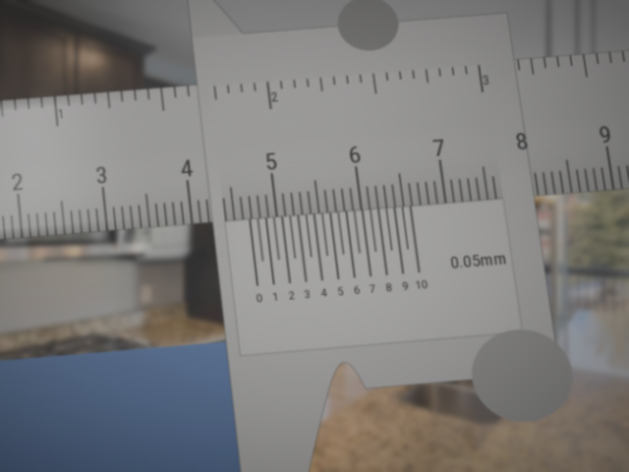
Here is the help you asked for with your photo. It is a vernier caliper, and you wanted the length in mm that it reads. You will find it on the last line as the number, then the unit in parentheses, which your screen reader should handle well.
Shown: 46.8 (mm)
